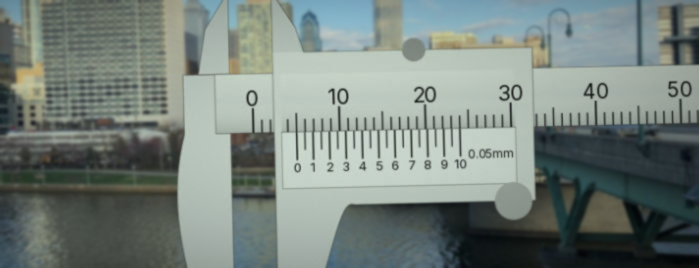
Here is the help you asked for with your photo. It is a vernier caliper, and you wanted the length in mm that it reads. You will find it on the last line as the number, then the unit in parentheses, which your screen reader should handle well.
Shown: 5.0 (mm)
